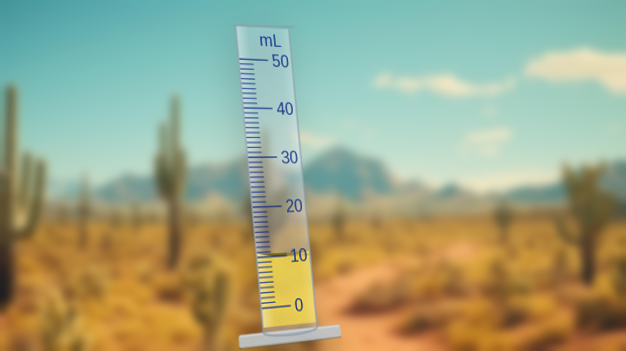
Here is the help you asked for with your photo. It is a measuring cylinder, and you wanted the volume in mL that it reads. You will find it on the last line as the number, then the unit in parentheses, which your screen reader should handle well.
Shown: 10 (mL)
